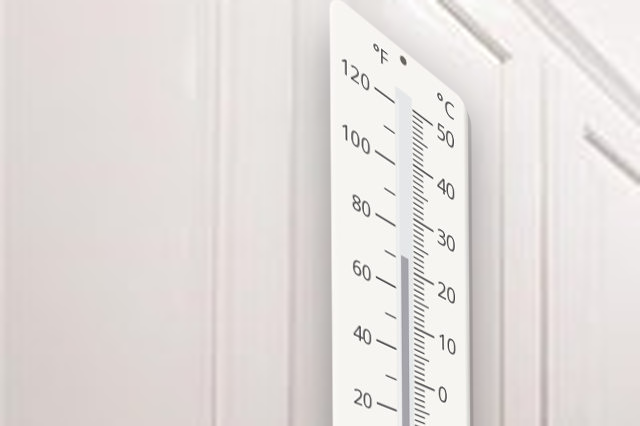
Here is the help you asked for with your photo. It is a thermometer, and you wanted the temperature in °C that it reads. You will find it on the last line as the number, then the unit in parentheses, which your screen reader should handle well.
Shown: 22 (°C)
